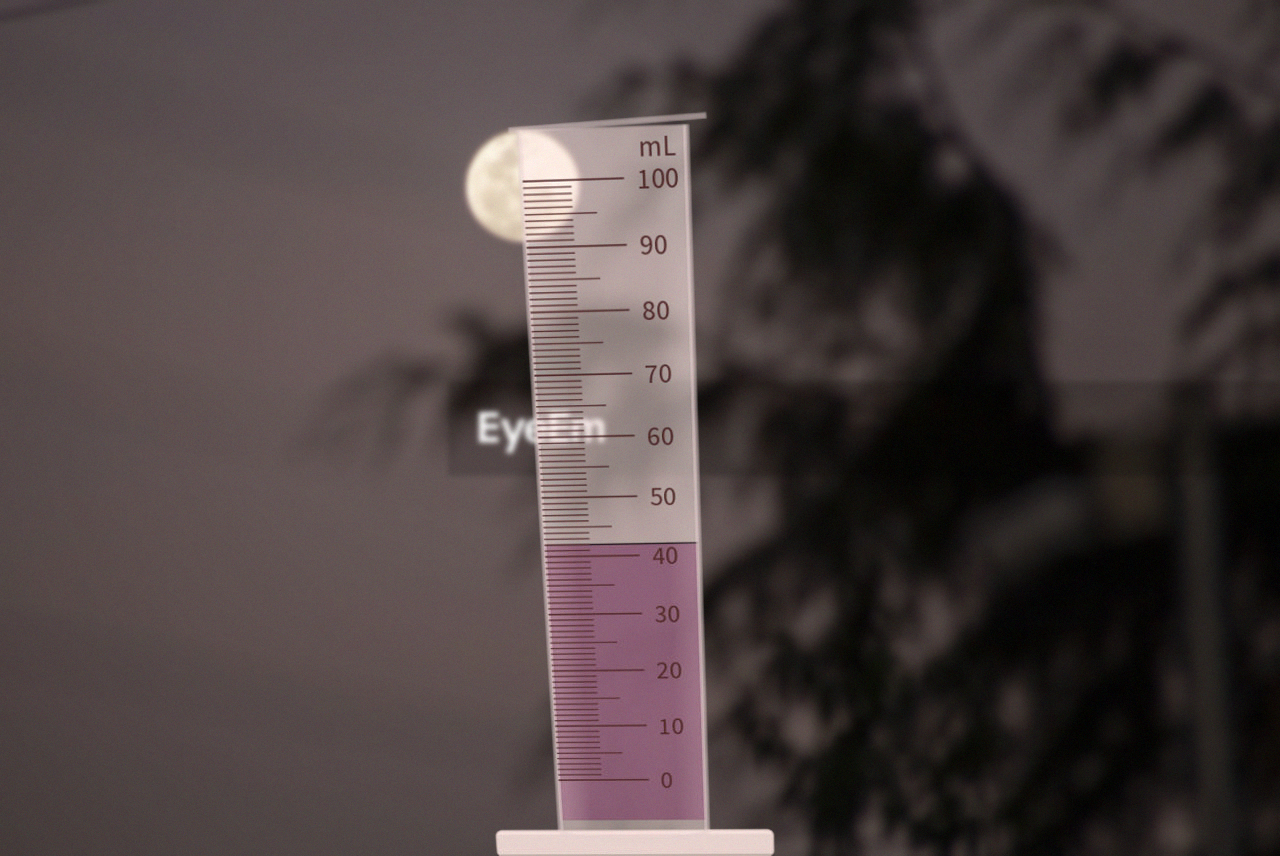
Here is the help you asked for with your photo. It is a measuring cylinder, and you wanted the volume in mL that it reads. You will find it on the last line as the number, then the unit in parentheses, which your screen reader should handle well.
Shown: 42 (mL)
